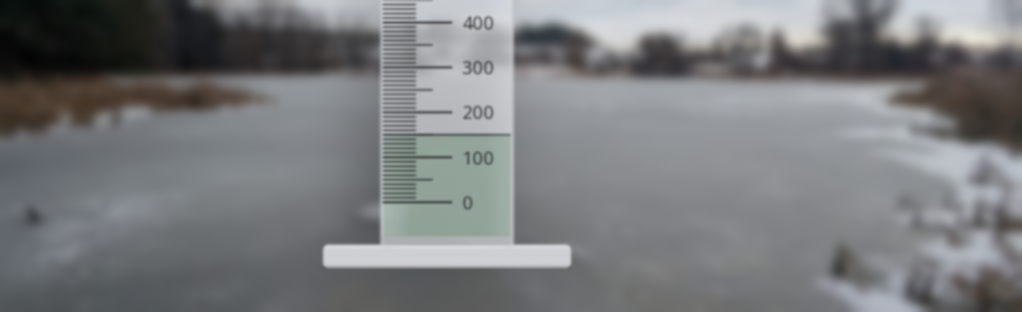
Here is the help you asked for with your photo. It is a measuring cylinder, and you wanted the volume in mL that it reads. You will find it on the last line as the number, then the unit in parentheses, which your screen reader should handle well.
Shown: 150 (mL)
